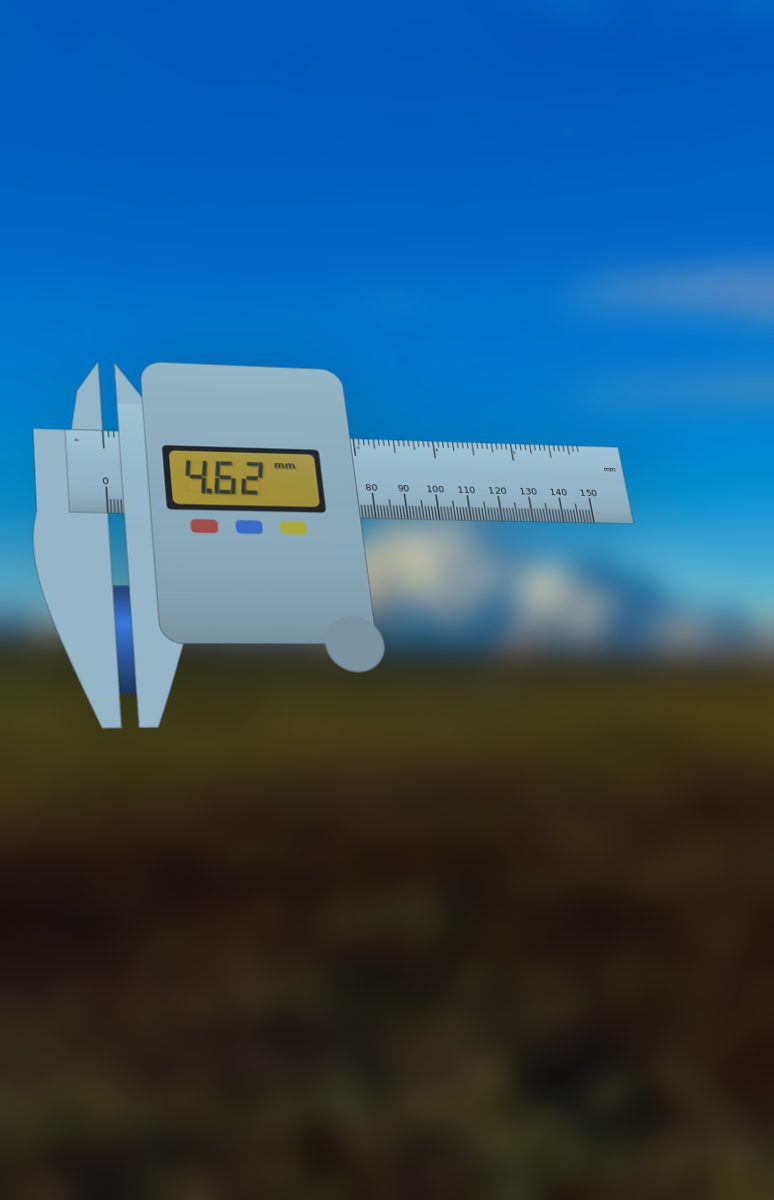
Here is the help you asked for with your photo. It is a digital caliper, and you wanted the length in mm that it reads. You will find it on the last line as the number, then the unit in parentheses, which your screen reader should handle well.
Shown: 4.62 (mm)
